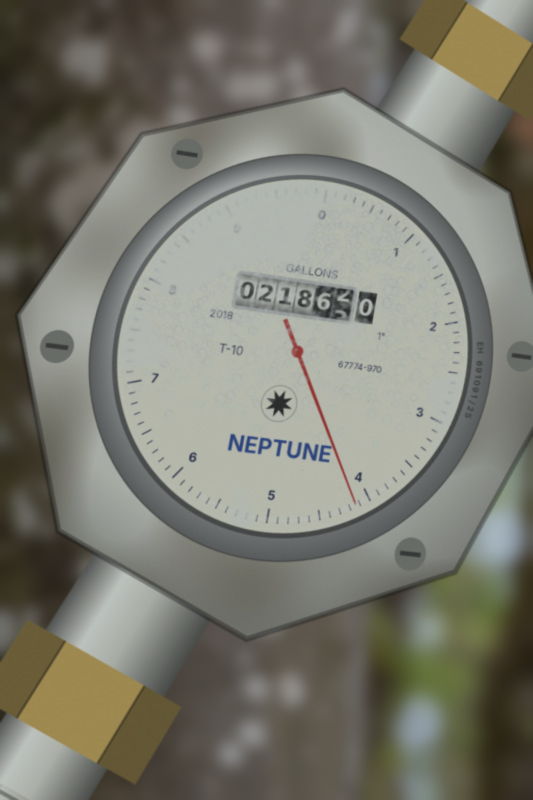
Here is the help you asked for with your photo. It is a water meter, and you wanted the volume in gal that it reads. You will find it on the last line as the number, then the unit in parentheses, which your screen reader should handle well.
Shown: 218624.1 (gal)
